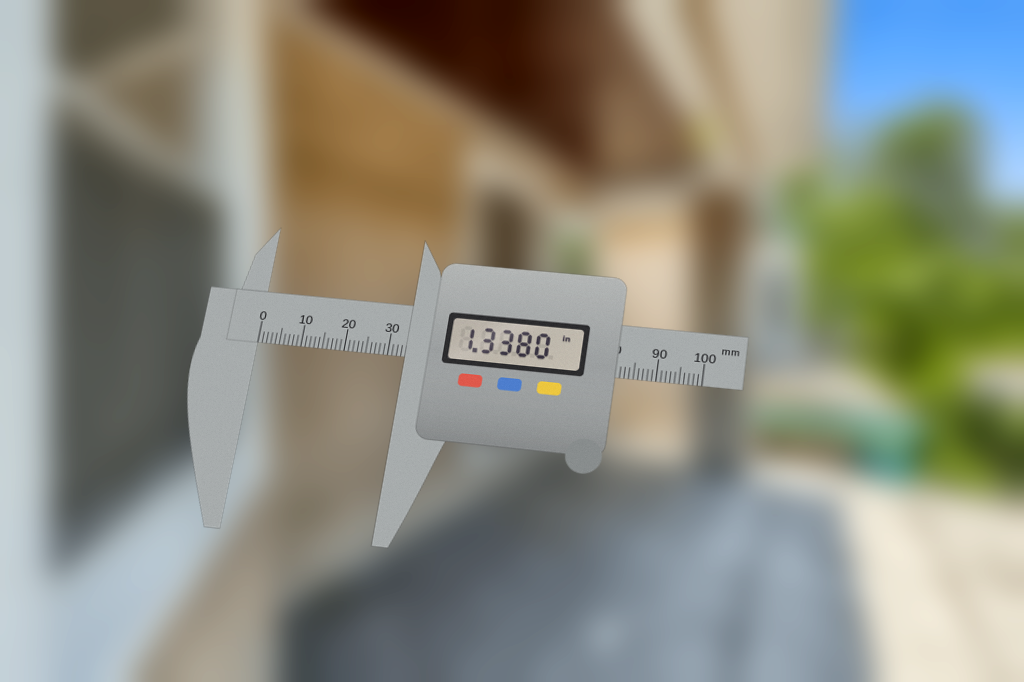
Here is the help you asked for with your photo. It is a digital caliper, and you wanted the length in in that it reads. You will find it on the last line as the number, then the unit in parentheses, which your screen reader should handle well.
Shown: 1.3380 (in)
